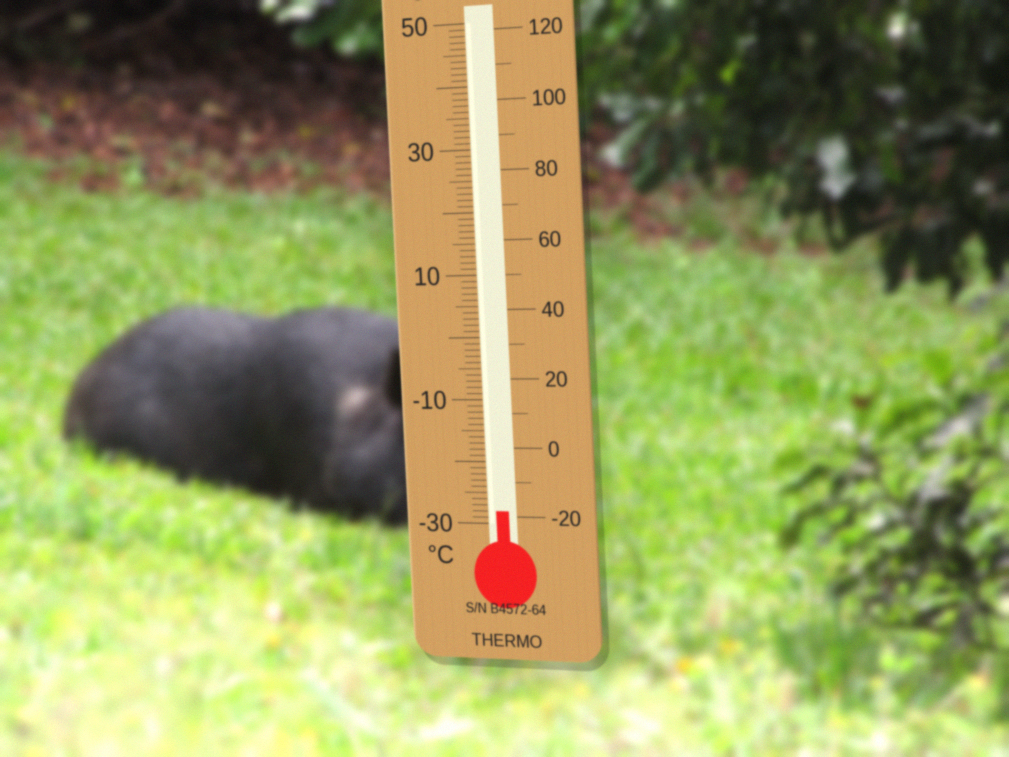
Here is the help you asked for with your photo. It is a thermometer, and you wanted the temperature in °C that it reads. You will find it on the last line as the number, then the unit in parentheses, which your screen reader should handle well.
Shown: -28 (°C)
